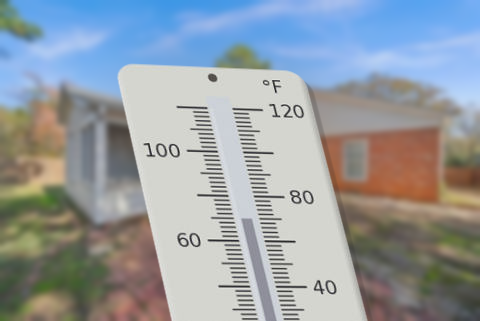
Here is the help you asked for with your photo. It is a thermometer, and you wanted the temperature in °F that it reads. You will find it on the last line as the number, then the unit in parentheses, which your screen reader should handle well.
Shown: 70 (°F)
